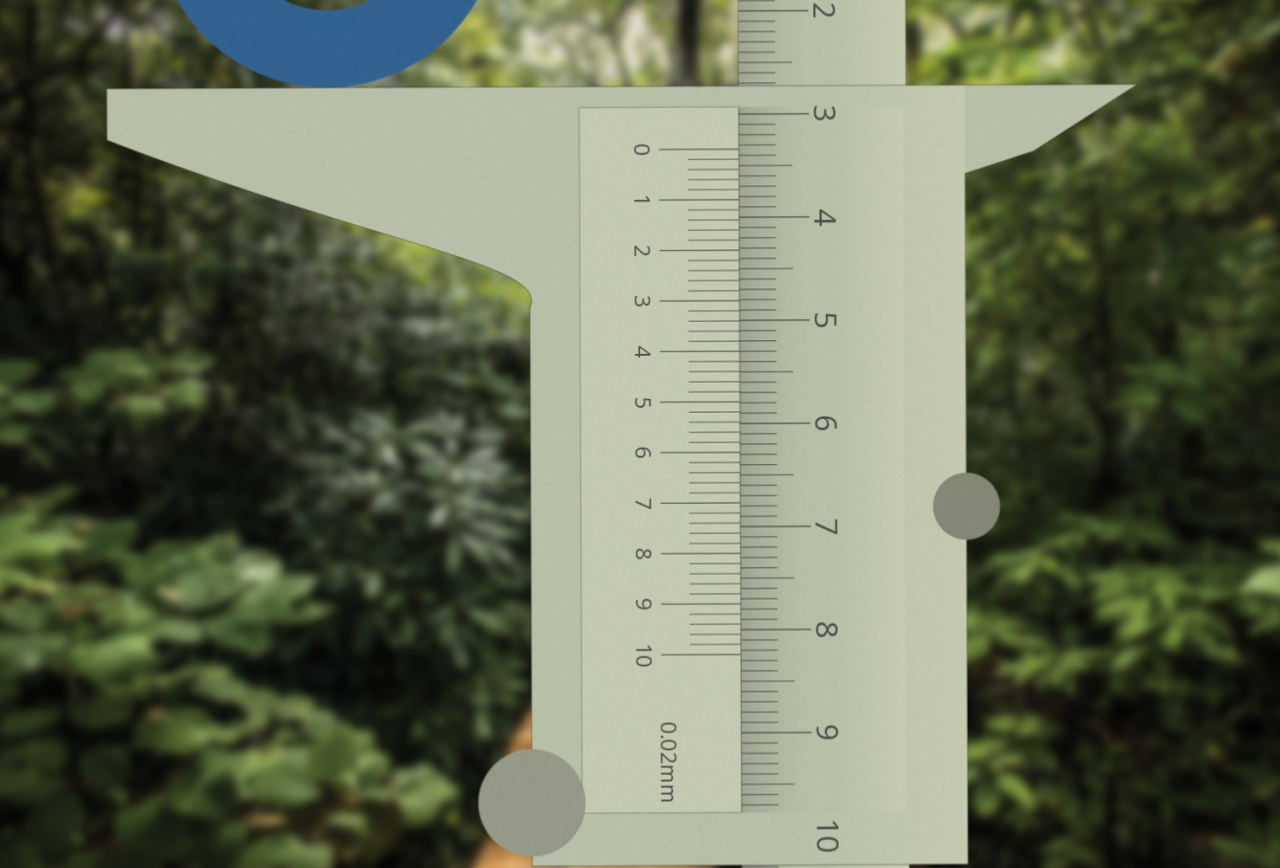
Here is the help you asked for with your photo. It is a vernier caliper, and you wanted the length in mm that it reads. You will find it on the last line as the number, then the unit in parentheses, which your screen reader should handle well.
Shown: 33.4 (mm)
